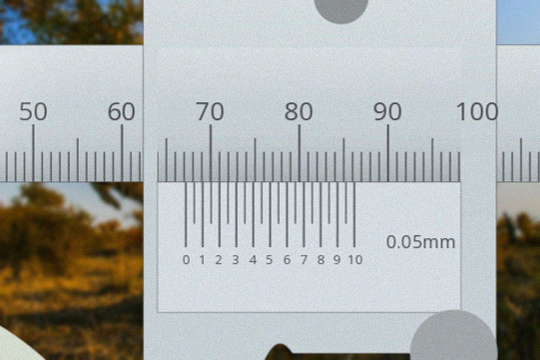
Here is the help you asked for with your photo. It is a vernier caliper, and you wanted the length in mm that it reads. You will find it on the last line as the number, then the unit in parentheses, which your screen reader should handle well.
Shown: 67.2 (mm)
